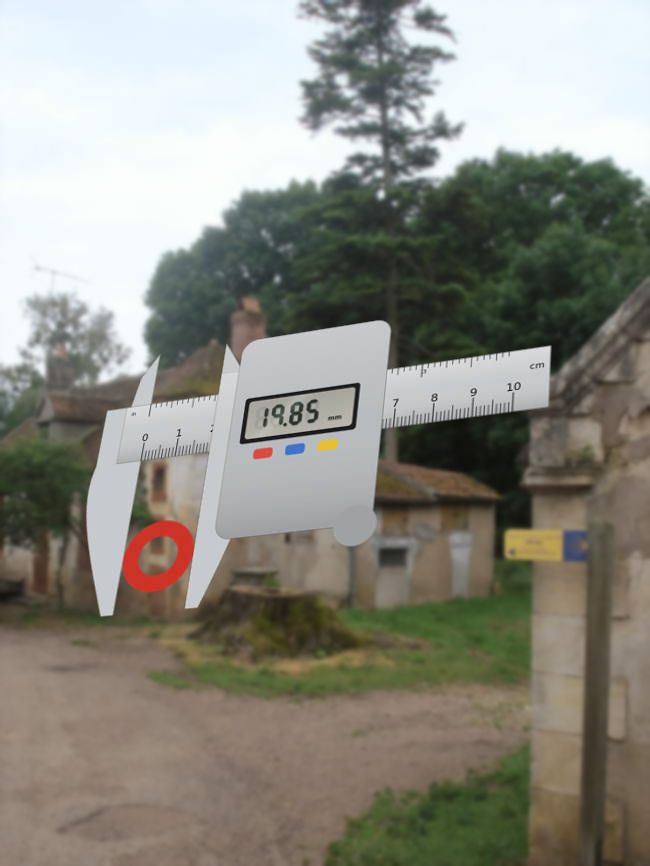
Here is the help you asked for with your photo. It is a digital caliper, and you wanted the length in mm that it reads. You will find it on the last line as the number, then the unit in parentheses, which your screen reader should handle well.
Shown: 19.85 (mm)
